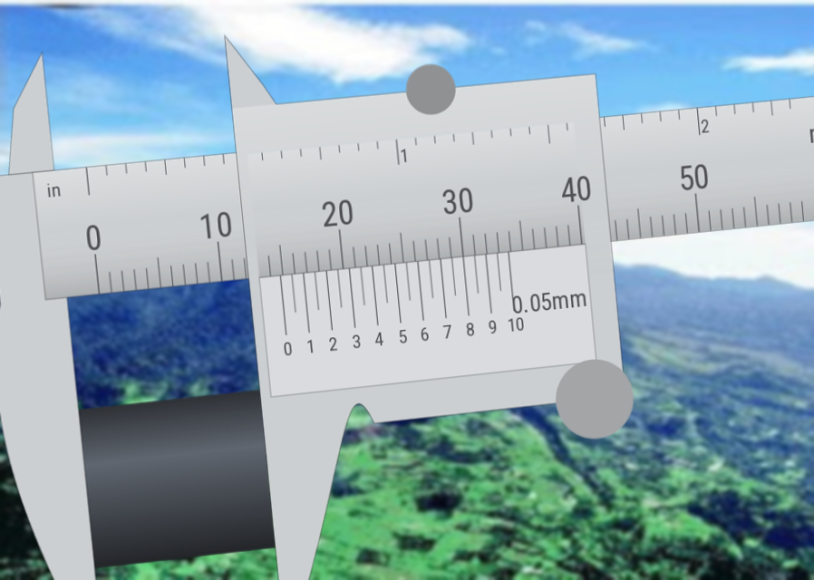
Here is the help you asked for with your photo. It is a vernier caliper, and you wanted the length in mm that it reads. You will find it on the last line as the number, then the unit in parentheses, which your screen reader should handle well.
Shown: 14.8 (mm)
